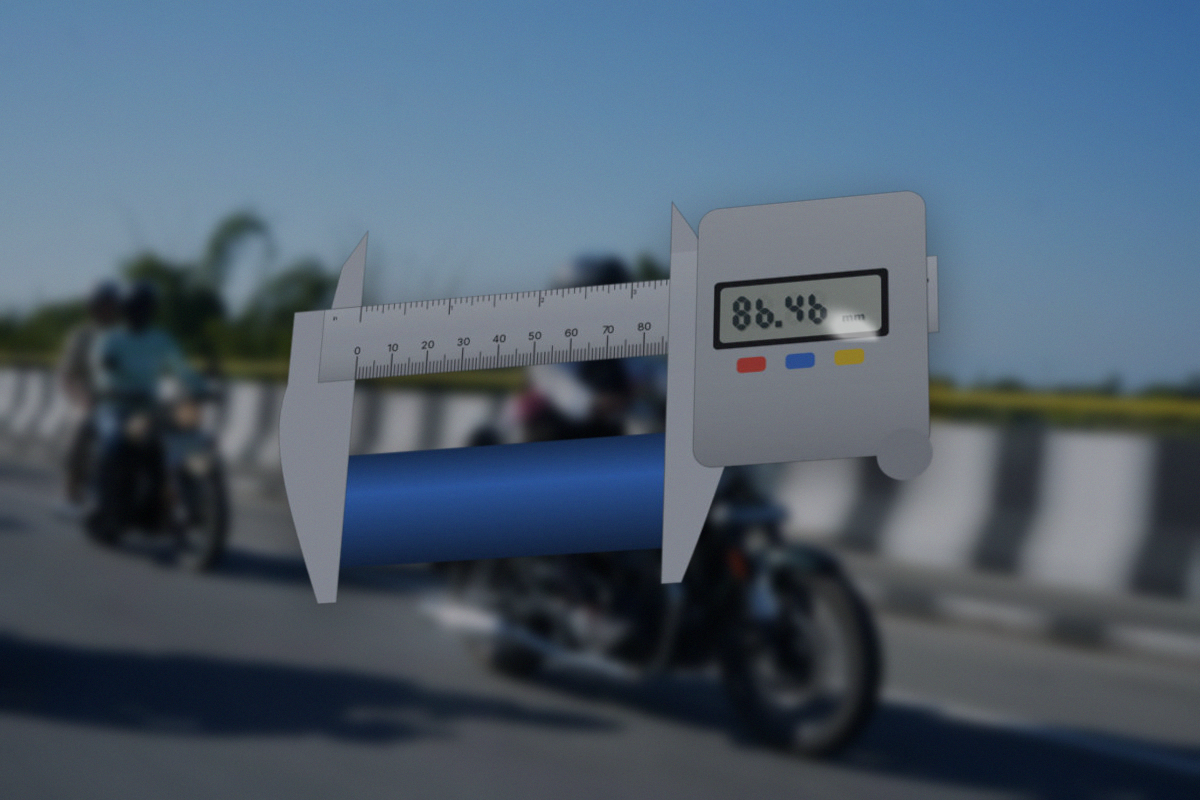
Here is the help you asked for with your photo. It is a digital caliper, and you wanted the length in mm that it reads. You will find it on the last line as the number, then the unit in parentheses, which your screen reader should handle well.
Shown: 86.46 (mm)
